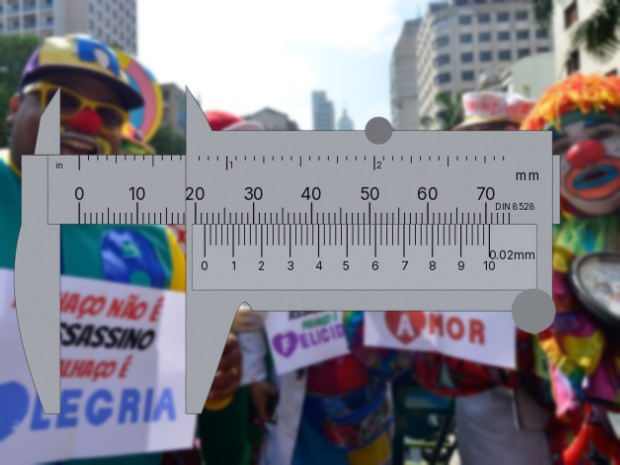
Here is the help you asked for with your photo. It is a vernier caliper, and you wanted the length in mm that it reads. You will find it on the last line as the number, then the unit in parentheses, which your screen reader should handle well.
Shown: 21.6 (mm)
